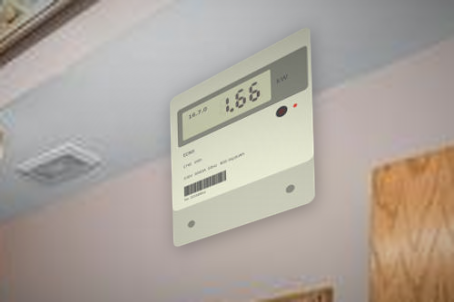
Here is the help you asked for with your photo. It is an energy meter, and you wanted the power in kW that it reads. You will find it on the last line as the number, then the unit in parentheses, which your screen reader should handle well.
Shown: 1.66 (kW)
